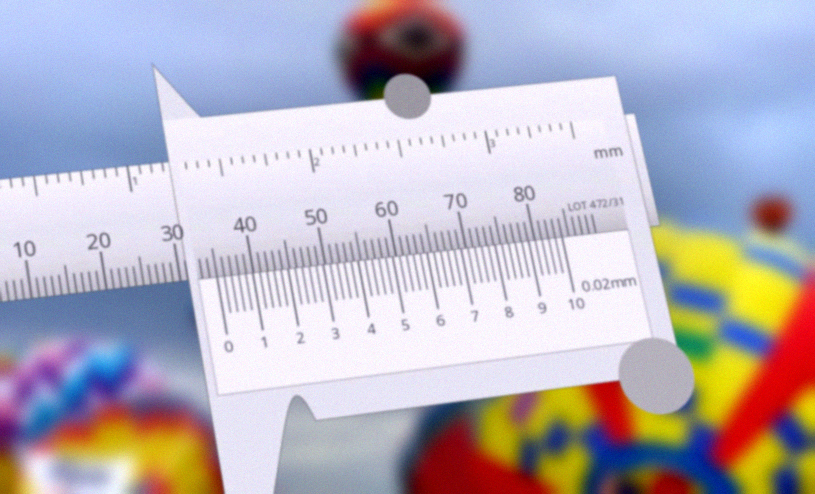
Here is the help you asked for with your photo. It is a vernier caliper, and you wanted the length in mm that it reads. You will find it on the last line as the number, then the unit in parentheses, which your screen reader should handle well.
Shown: 35.0 (mm)
